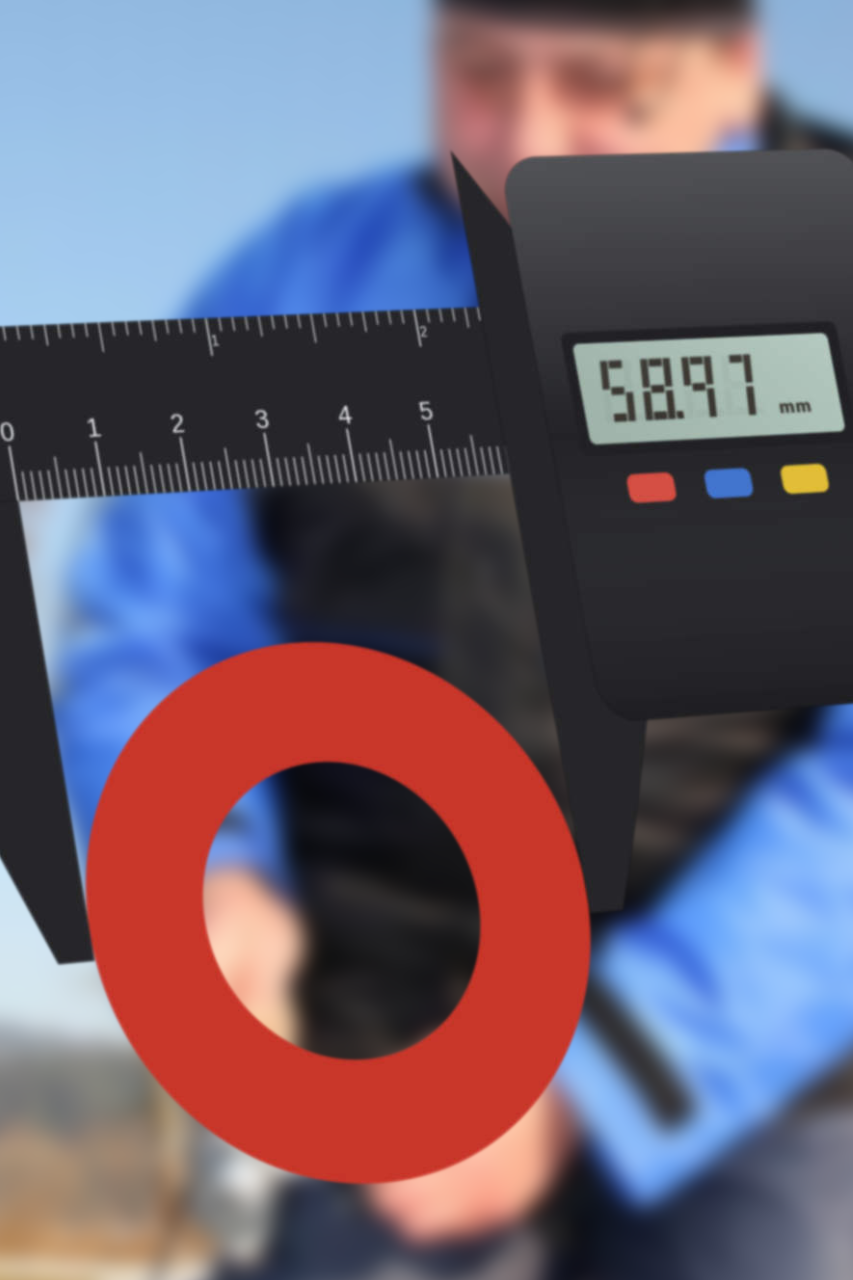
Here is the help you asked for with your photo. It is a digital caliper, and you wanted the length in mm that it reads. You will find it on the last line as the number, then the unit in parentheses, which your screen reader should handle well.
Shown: 58.97 (mm)
